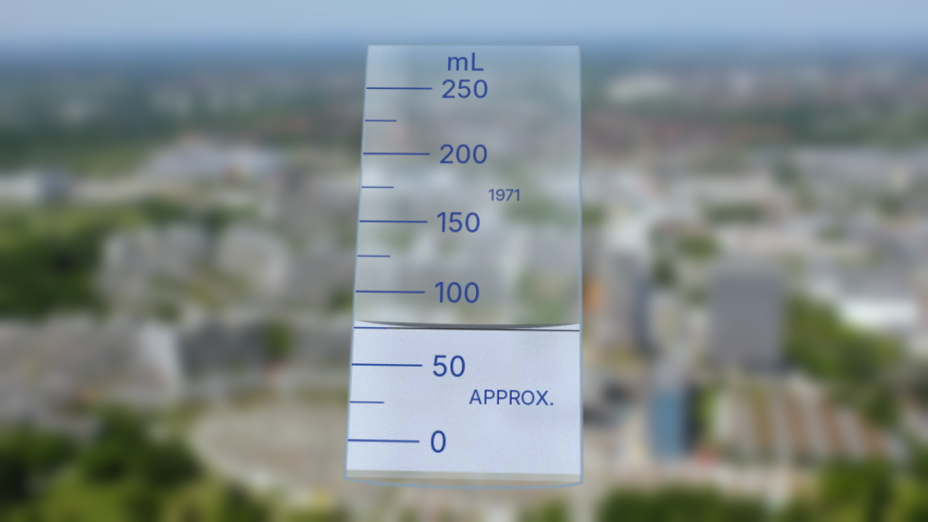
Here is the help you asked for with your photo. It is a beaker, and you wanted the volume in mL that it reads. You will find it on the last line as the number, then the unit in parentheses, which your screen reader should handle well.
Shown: 75 (mL)
